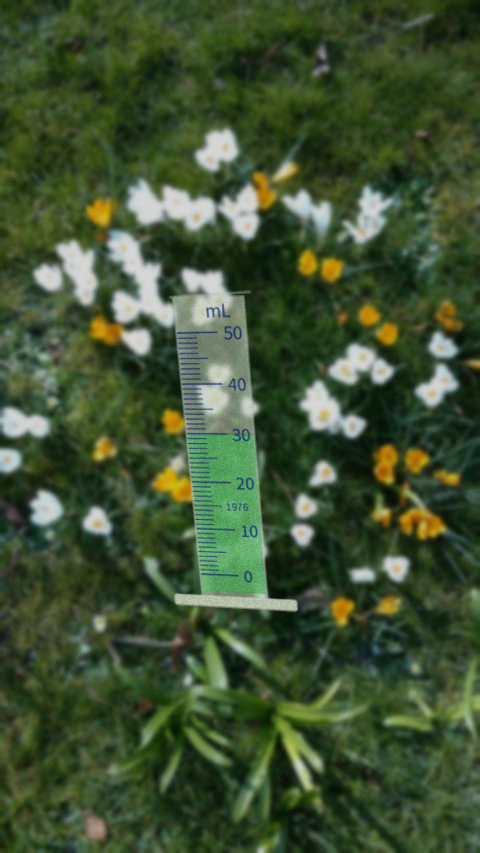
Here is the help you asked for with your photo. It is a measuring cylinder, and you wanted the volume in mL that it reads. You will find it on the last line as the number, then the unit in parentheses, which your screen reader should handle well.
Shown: 30 (mL)
